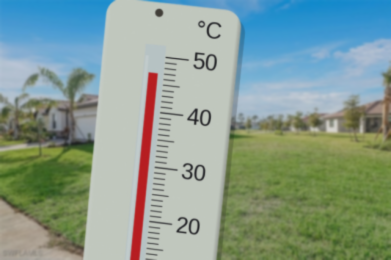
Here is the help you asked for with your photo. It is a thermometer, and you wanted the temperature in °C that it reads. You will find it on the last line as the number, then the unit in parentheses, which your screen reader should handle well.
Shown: 47 (°C)
